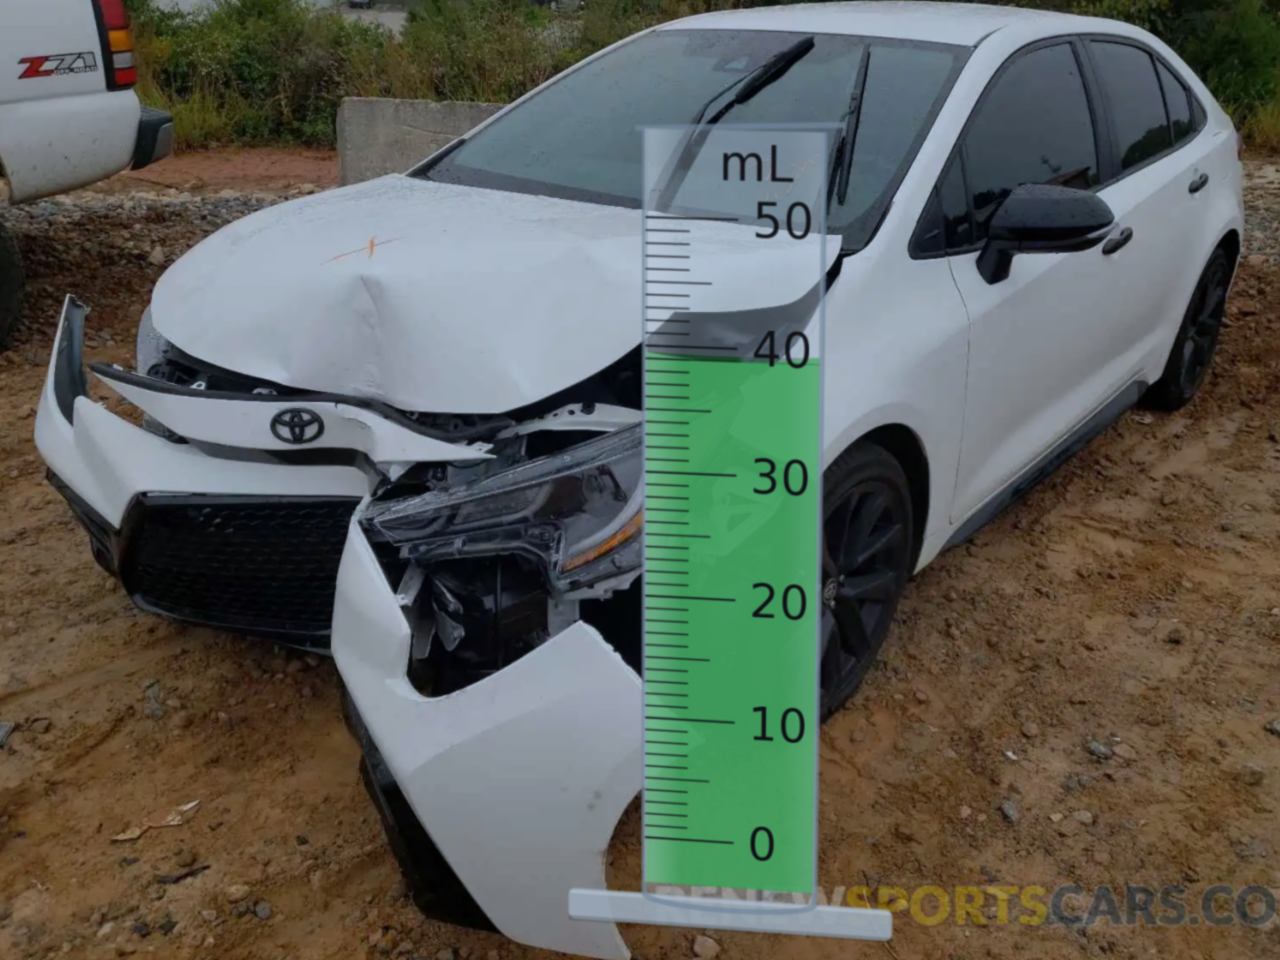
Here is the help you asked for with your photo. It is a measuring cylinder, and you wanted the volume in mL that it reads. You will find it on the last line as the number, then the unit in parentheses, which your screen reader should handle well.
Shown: 39 (mL)
